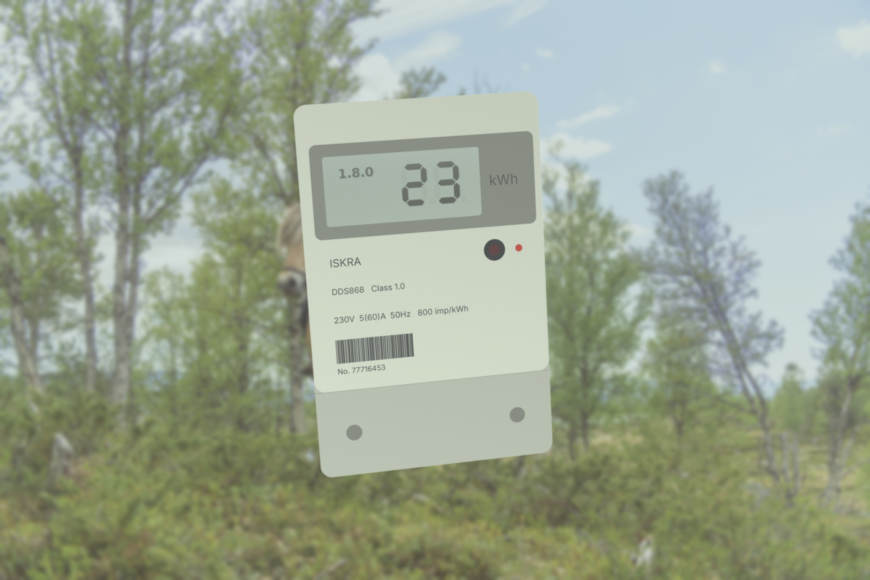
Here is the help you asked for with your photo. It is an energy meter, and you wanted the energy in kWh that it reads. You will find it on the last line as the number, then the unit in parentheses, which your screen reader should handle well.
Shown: 23 (kWh)
